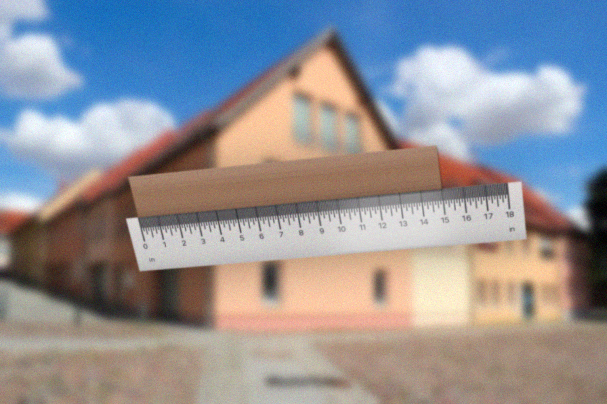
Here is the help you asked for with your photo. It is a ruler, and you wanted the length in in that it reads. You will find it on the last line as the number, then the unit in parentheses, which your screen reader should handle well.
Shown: 15 (in)
